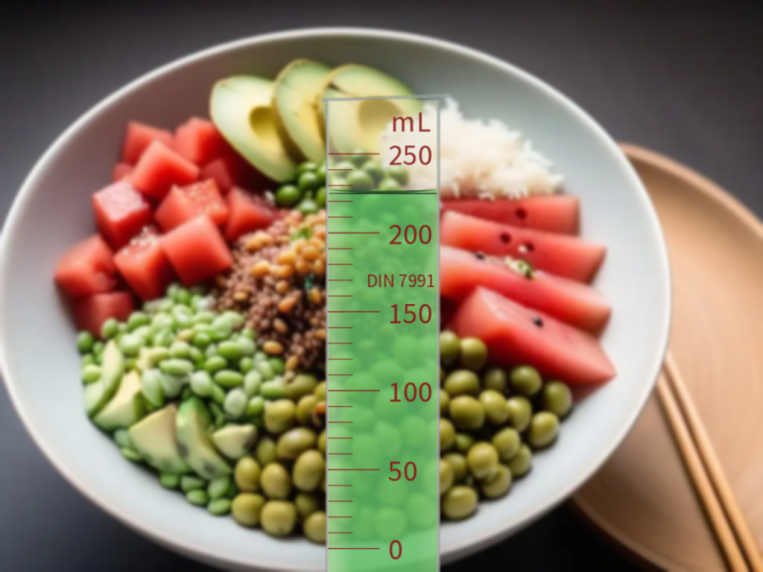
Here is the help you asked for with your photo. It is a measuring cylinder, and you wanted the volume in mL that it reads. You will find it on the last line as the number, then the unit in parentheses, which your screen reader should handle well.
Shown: 225 (mL)
